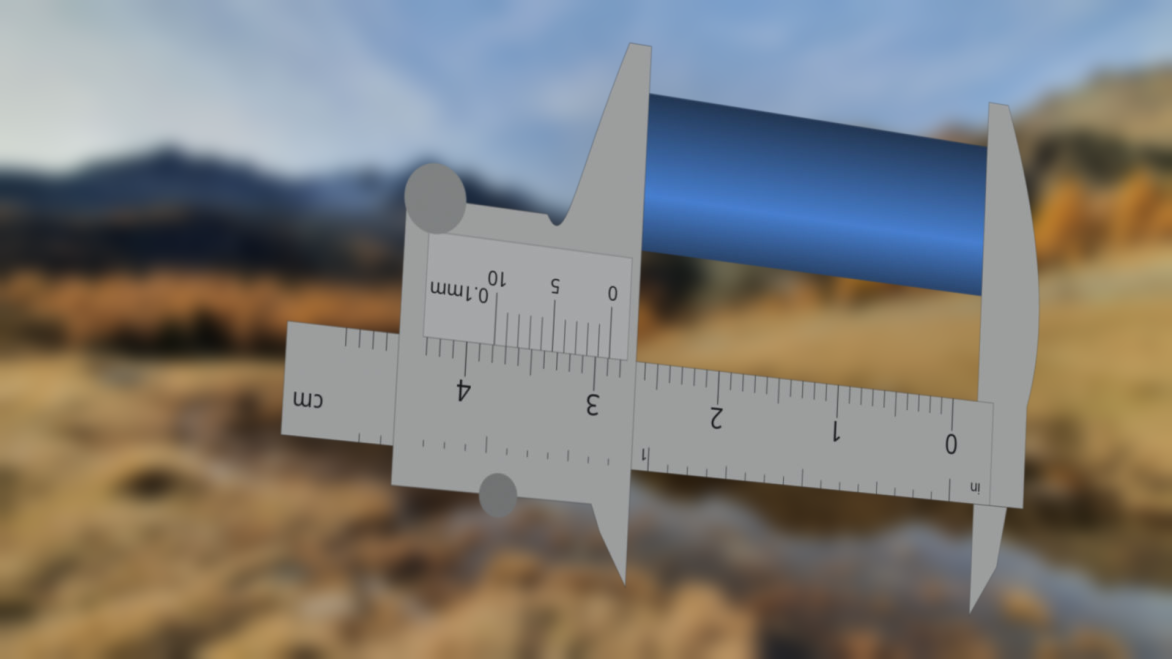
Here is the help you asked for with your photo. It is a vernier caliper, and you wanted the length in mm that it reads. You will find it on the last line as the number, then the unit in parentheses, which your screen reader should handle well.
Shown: 28.9 (mm)
